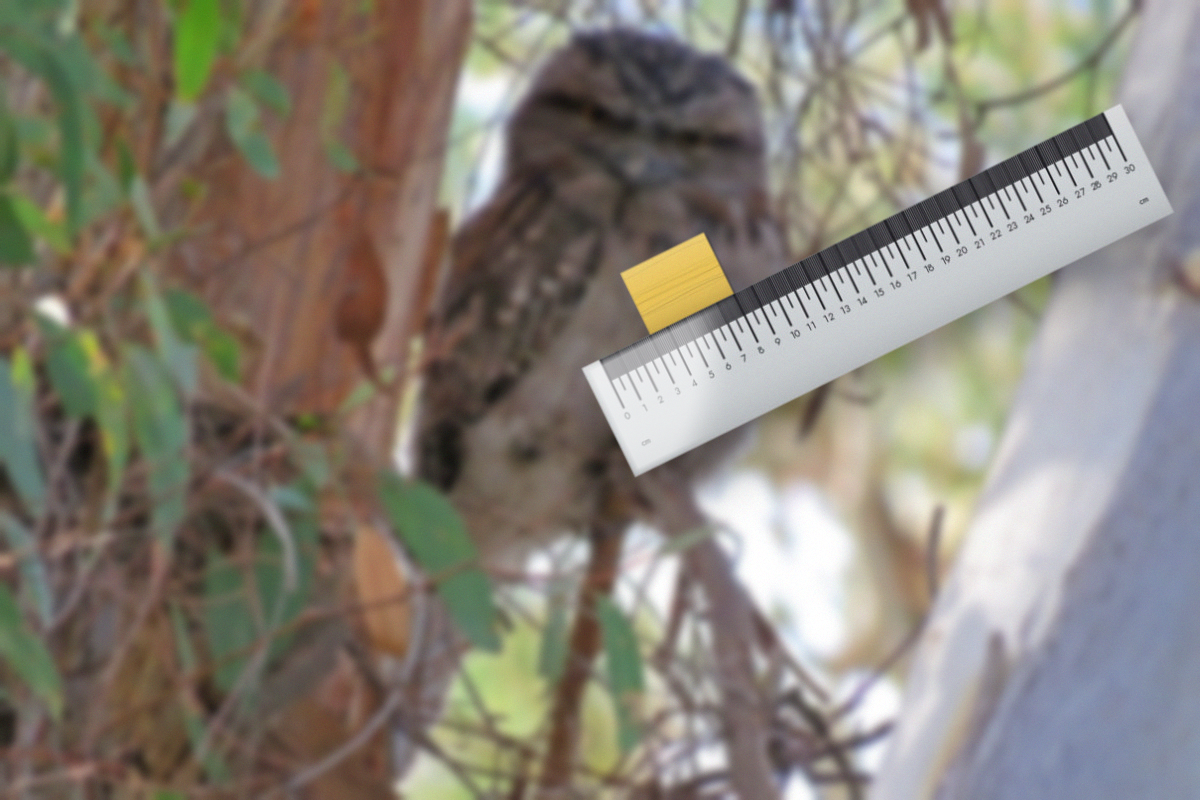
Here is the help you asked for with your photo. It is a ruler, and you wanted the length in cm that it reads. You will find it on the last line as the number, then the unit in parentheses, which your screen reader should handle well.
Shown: 5 (cm)
